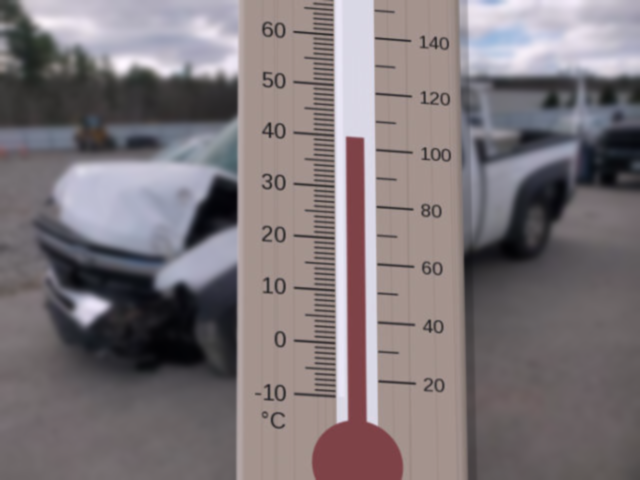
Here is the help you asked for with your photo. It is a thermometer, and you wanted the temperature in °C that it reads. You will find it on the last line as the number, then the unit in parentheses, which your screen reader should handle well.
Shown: 40 (°C)
